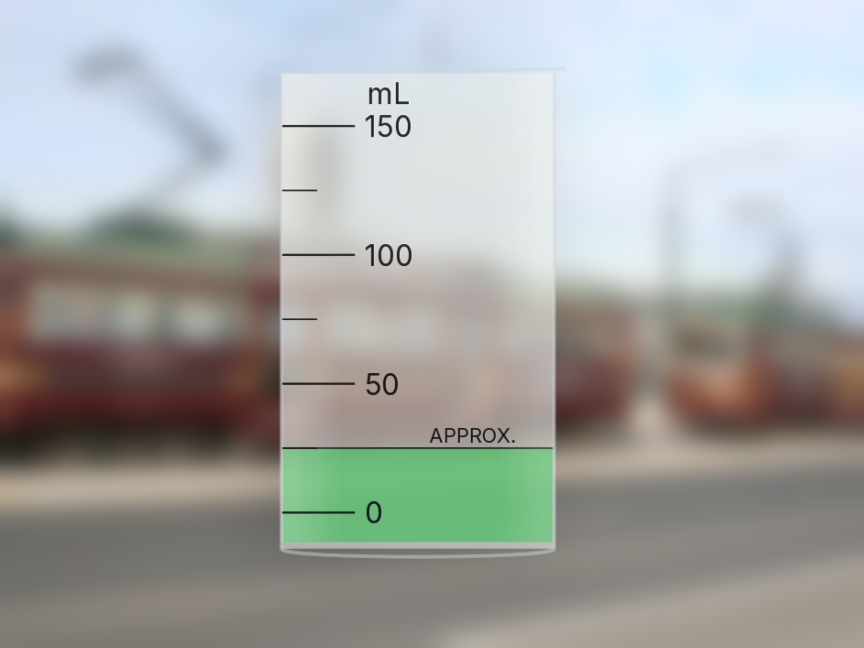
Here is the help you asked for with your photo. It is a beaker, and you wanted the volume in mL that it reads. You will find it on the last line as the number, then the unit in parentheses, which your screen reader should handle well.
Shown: 25 (mL)
